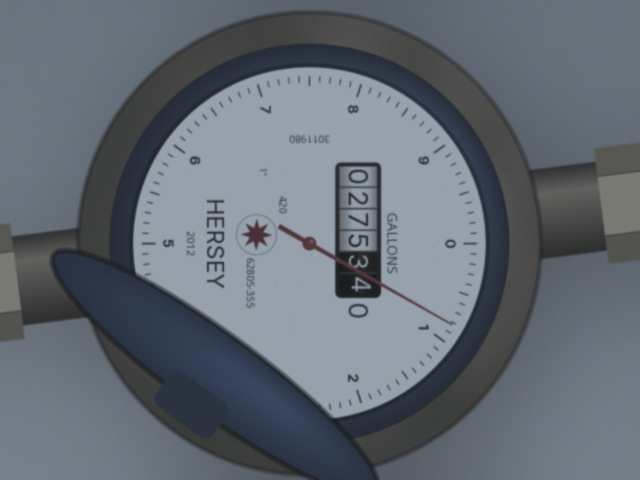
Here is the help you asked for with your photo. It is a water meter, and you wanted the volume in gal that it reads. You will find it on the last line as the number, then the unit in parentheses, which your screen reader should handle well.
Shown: 275340.8 (gal)
